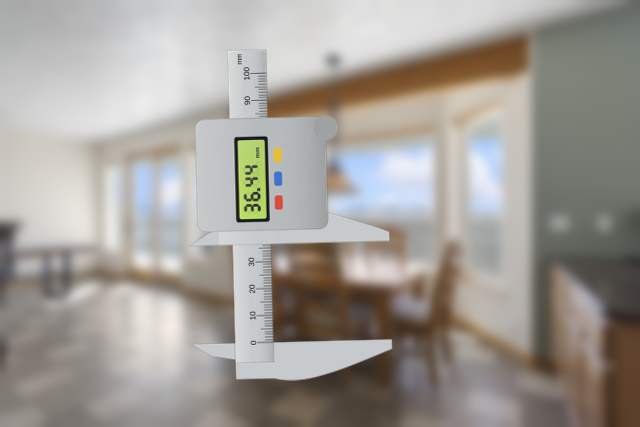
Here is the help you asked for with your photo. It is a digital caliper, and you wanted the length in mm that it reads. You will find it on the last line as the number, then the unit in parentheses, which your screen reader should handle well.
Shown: 36.44 (mm)
